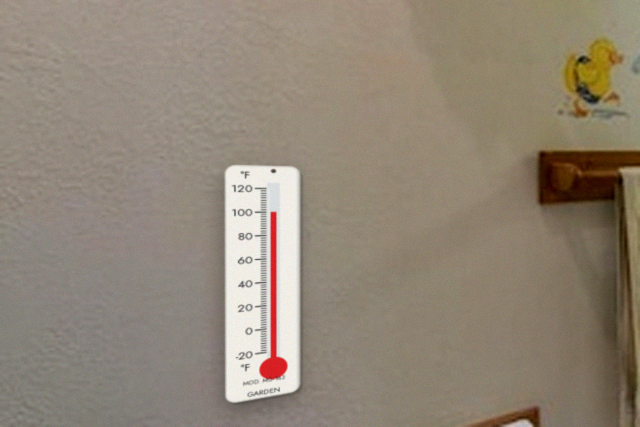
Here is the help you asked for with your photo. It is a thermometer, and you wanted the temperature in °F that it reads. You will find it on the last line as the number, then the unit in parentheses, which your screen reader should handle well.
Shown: 100 (°F)
